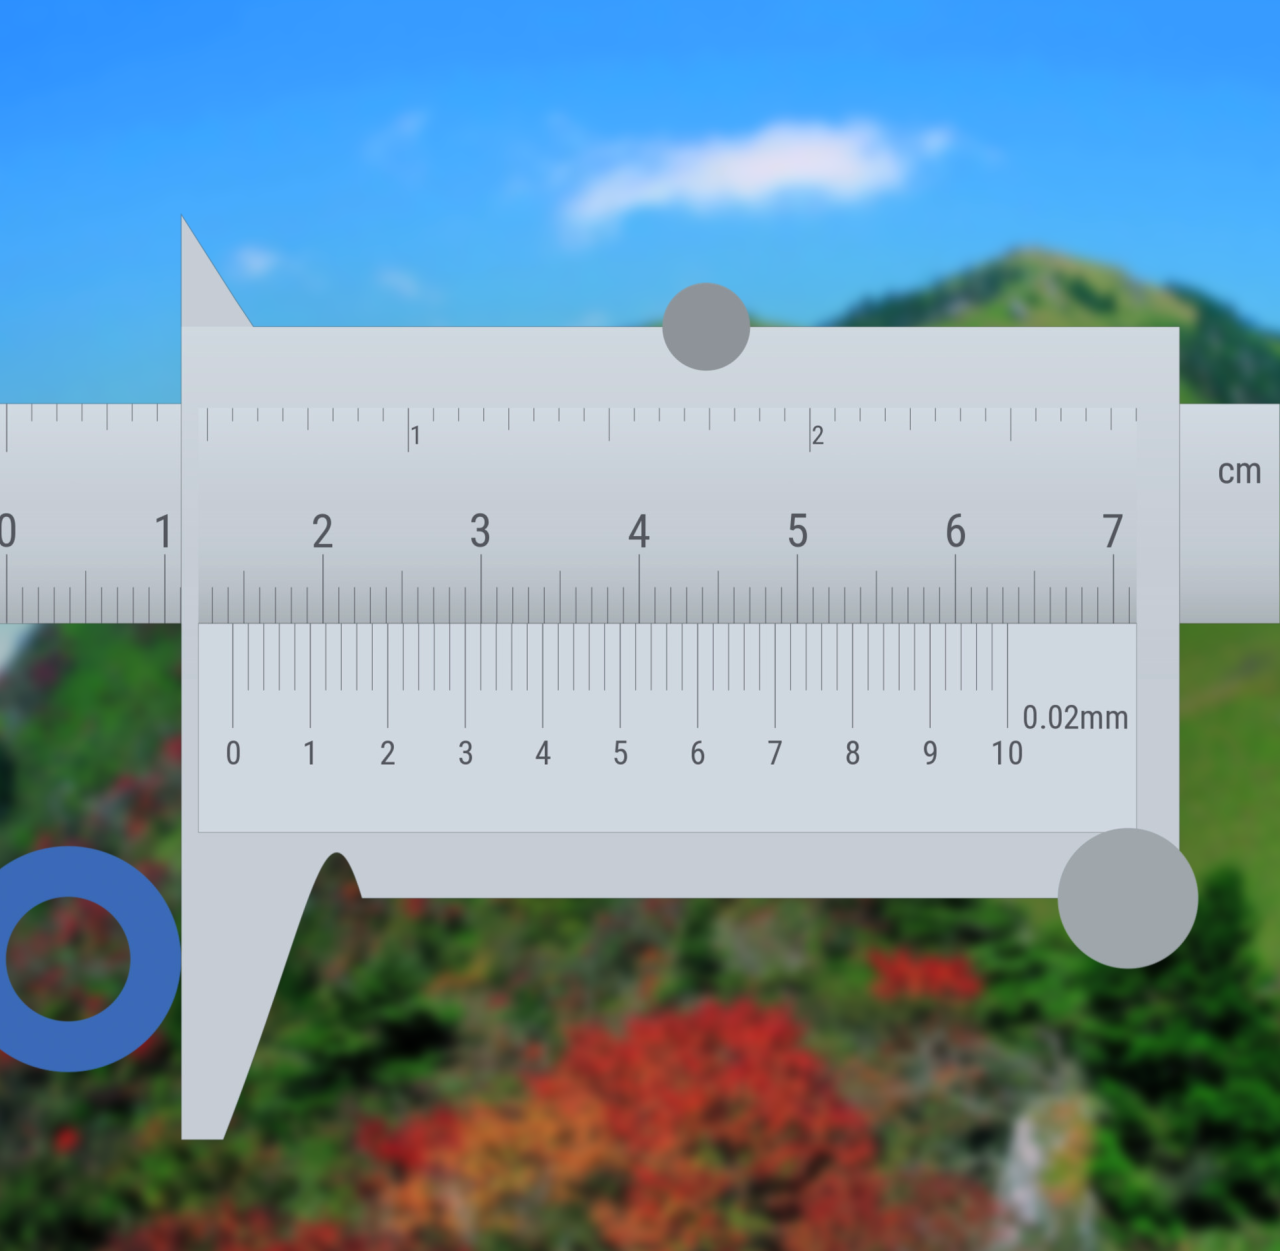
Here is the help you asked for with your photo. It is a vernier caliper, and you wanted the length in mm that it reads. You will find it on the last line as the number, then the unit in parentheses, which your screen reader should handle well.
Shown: 14.3 (mm)
